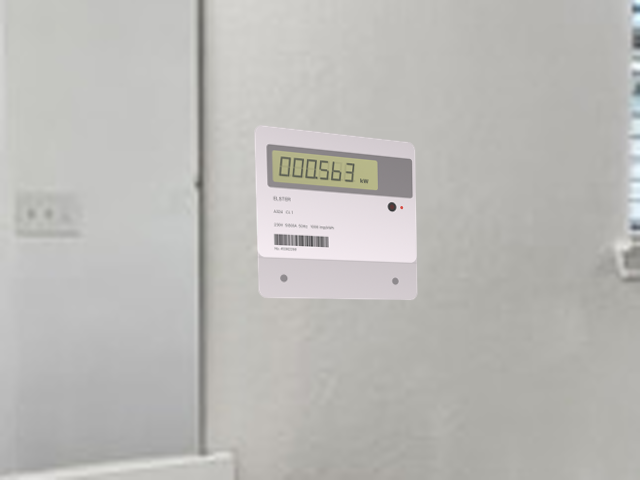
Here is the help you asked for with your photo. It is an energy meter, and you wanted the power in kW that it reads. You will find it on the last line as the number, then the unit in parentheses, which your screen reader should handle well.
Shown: 0.563 (kW)
